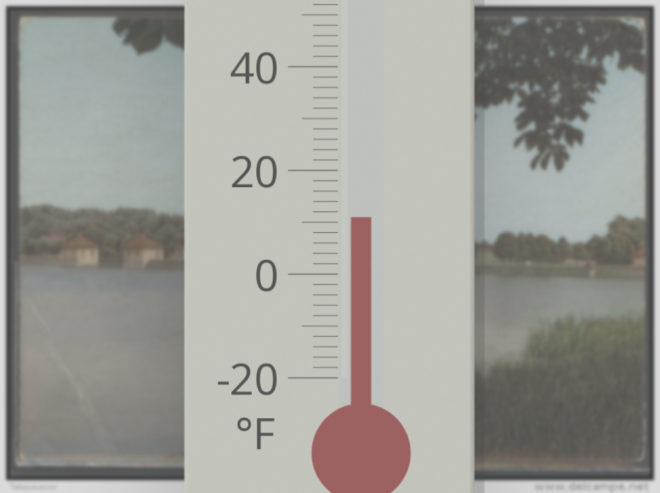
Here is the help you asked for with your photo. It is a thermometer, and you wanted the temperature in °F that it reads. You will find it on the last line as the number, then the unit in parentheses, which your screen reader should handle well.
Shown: 11 (°F)
